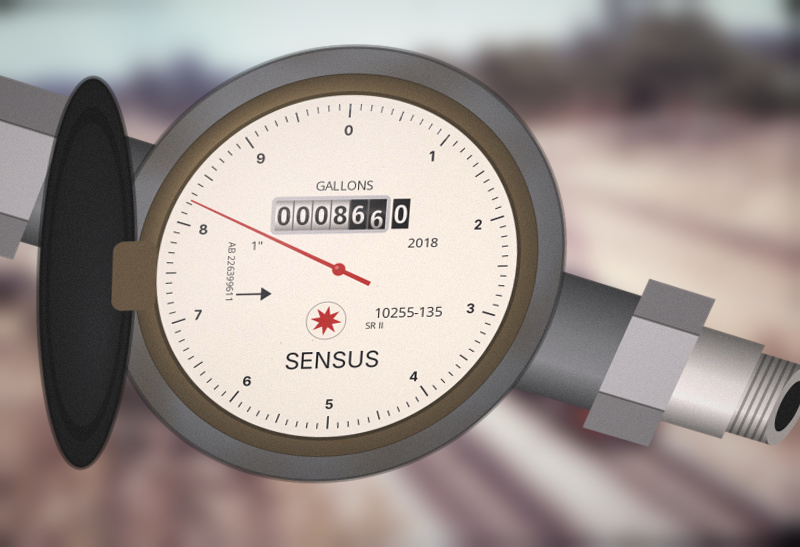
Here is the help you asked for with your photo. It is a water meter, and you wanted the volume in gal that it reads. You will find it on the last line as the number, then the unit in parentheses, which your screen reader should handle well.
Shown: 8658.2 (gal)
